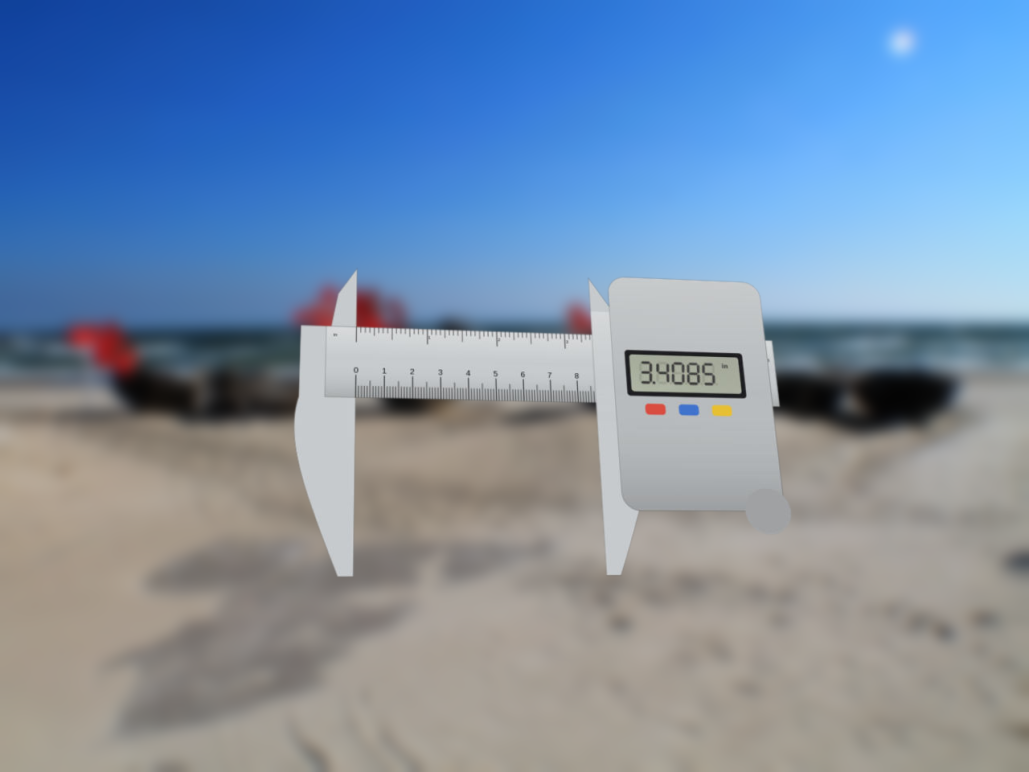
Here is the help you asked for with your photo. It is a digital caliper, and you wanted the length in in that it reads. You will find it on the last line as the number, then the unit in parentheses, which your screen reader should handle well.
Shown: 3.4085 (in)
